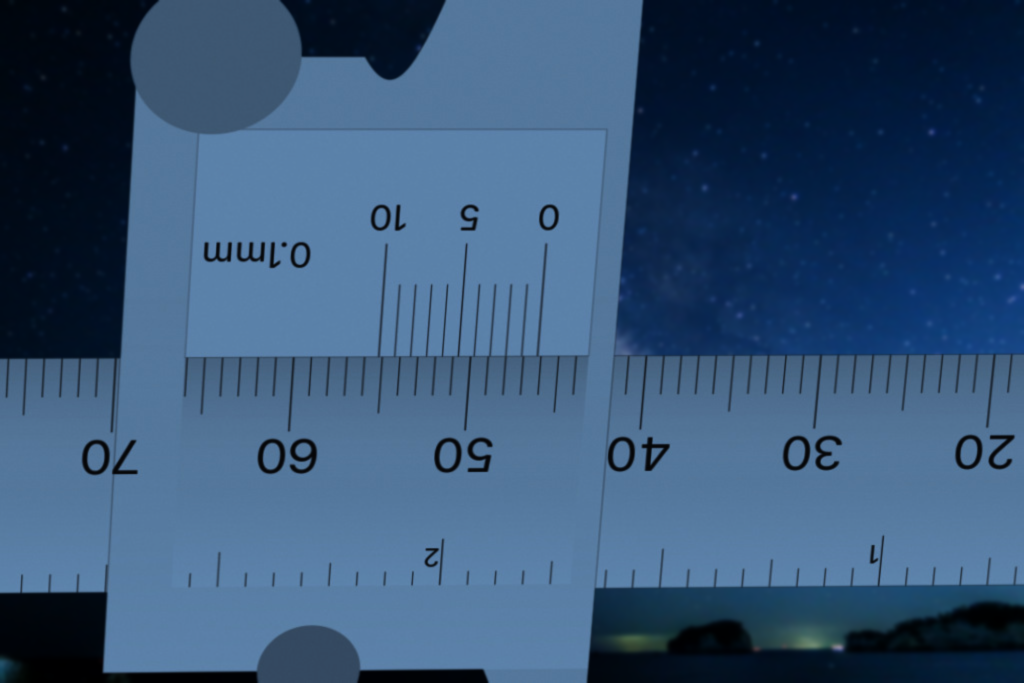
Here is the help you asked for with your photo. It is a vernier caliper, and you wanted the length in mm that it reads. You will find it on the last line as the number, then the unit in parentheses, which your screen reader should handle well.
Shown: 46.2 (mm)
